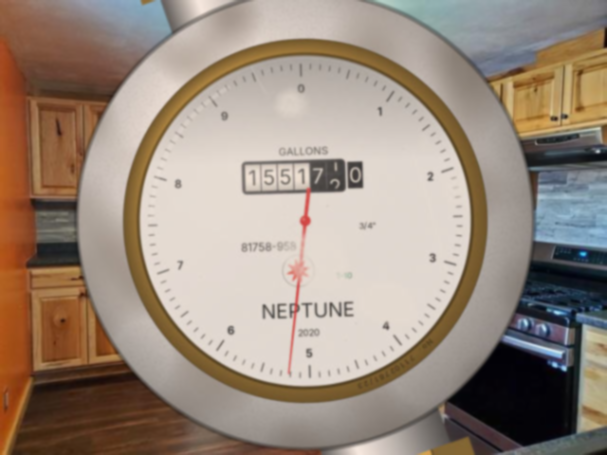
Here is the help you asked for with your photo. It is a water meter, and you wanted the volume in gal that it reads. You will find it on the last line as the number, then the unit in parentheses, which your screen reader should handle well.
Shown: 1551715.2 (gal)
